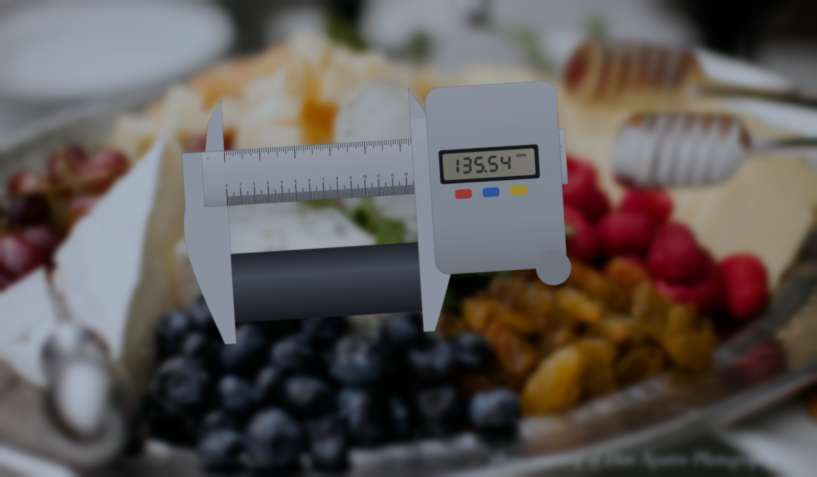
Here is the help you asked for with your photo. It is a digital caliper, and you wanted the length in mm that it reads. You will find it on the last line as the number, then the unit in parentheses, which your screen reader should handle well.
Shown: 135.54 (mm)
